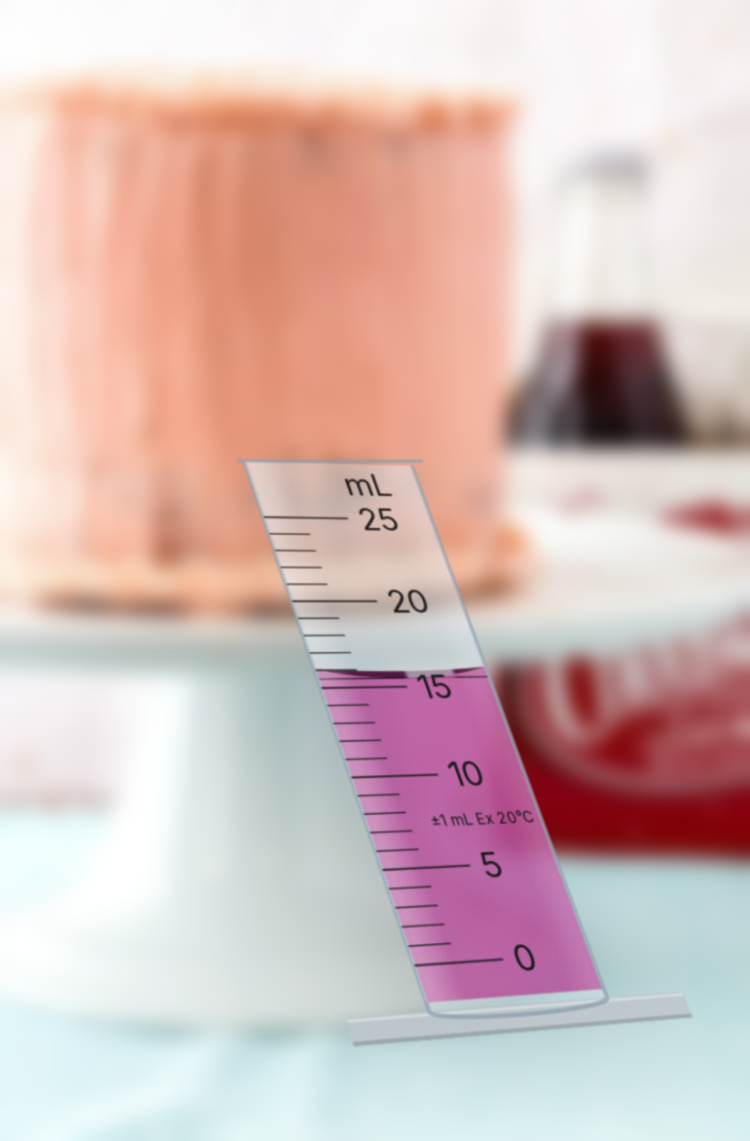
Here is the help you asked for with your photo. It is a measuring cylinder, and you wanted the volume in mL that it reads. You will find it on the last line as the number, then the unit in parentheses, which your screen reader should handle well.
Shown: 15.5 (mL)
